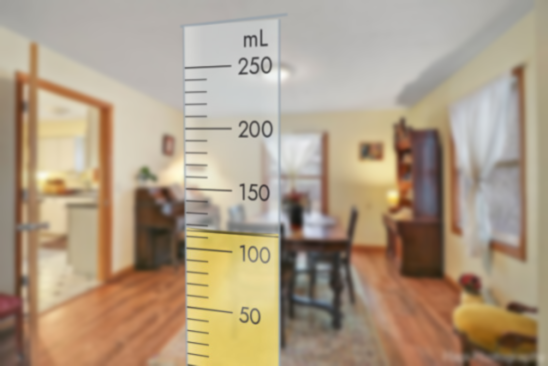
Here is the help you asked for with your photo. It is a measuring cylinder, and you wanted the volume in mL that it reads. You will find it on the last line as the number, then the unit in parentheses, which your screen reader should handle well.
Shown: 115 (mL)
